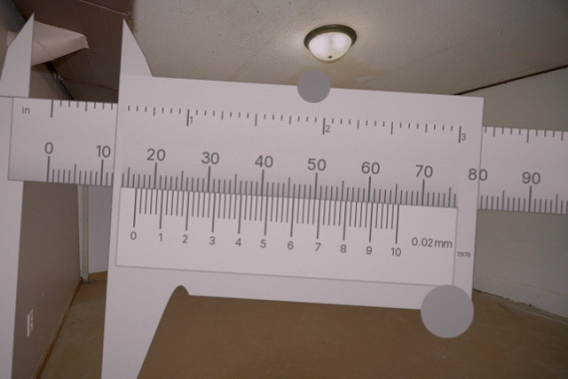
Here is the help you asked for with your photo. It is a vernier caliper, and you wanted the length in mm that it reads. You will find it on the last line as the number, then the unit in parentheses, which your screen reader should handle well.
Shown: 16.6 (mm)
